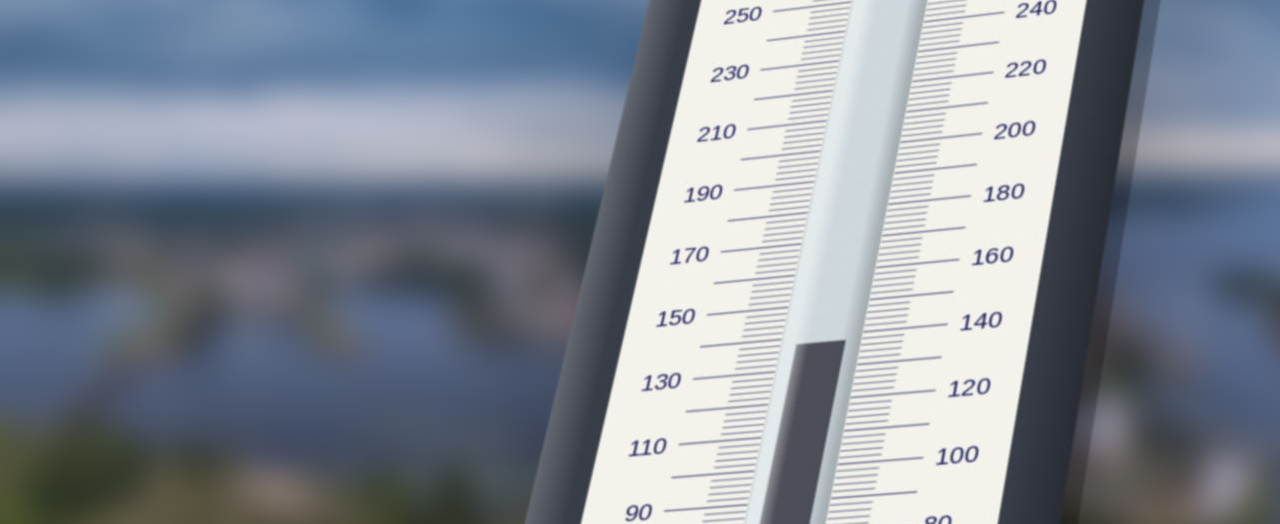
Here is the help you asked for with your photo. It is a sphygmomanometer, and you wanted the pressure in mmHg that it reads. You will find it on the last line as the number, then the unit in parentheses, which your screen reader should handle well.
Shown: 138 (mmHg)
